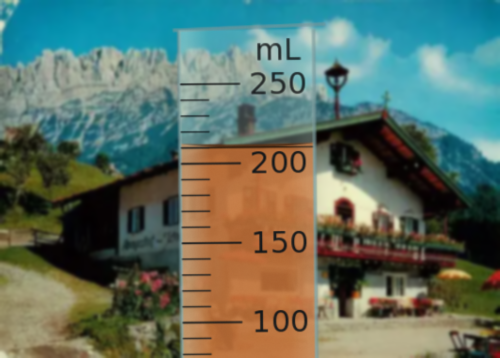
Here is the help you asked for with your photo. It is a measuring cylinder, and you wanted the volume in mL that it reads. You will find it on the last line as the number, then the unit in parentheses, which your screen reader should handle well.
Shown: 210 (mL)
